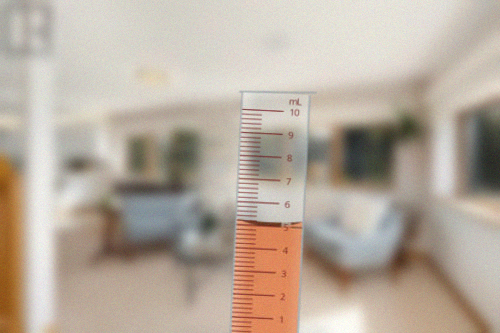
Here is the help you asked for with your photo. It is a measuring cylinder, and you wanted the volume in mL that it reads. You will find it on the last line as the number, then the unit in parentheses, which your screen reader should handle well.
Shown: 5 (mL)
